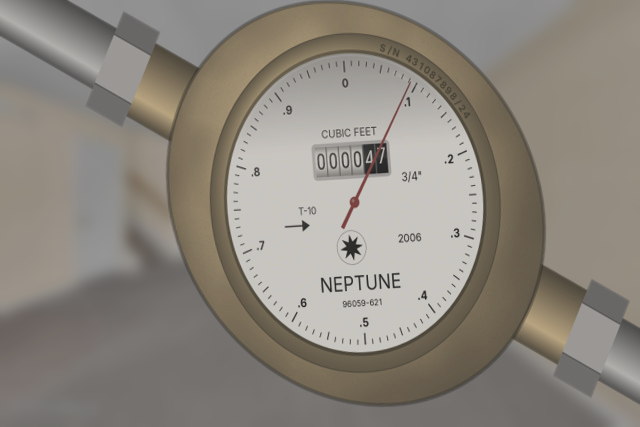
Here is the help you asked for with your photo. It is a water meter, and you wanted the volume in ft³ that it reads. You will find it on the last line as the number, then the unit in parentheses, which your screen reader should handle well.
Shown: 47.09 (ft³)
